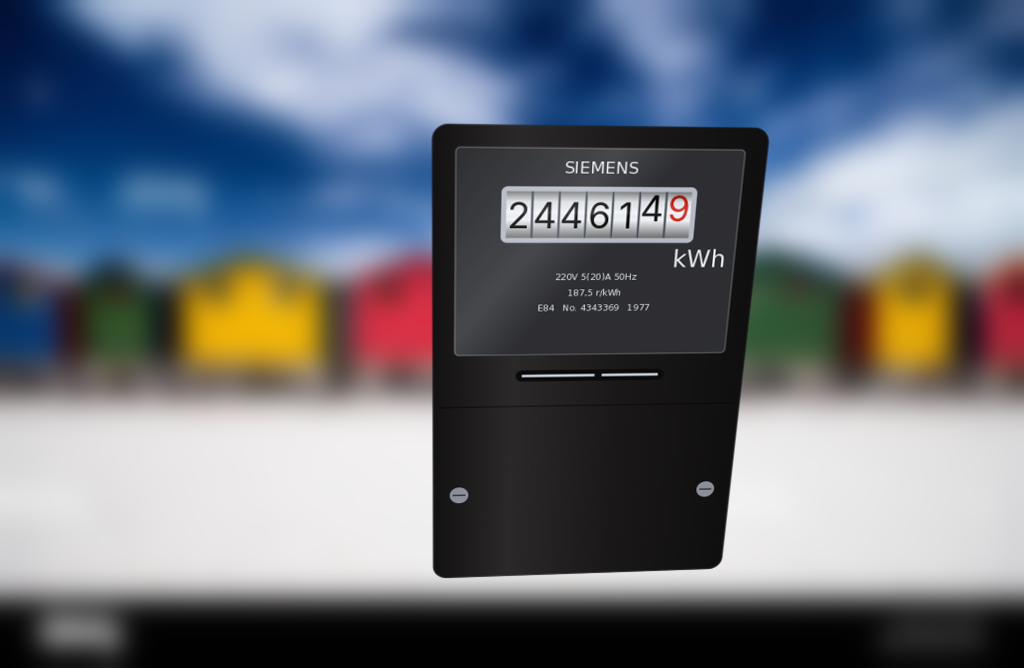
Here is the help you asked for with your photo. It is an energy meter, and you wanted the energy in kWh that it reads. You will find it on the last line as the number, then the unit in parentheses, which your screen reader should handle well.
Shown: 244614.9 (kWh)
